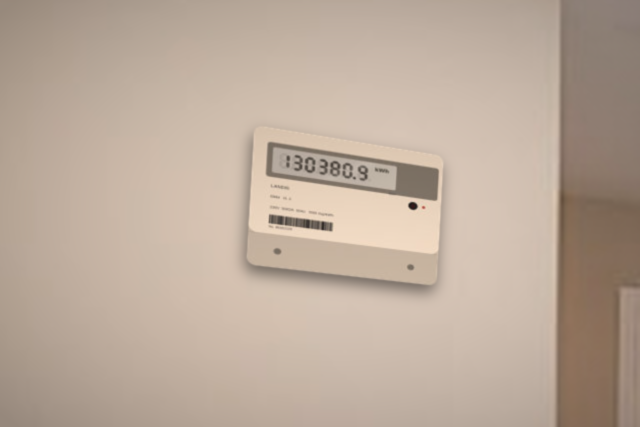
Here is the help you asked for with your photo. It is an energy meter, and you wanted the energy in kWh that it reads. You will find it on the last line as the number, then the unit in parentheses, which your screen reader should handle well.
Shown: 130380.9 (kWh)
